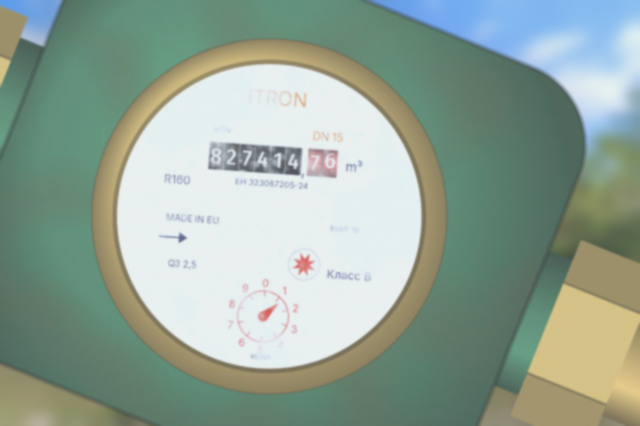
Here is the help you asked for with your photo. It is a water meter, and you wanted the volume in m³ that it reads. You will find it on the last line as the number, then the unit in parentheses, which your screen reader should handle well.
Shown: 827414.761 (m³)
